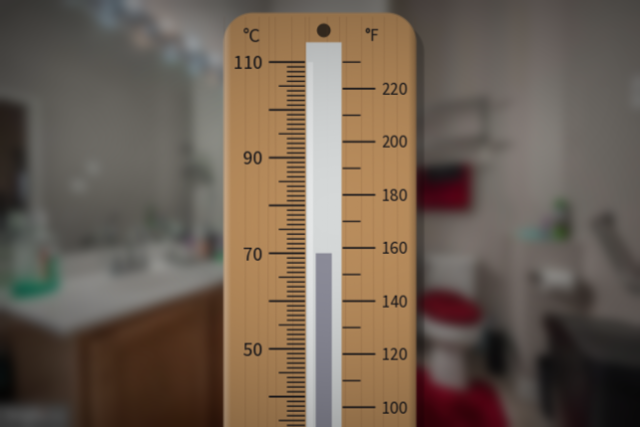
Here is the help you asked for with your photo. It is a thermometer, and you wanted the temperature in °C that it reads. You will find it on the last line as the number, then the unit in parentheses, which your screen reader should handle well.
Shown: 70 (°C)
